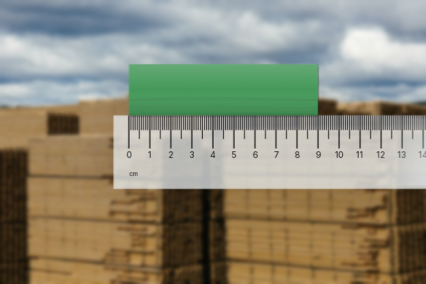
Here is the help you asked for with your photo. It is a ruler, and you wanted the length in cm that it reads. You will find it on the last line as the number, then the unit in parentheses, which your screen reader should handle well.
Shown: 9 (cm)
